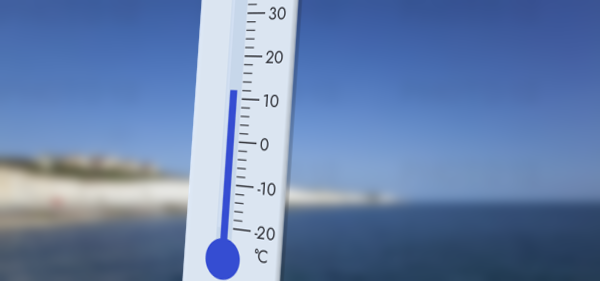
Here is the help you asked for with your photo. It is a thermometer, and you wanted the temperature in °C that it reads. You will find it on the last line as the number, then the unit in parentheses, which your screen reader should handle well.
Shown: 12 (°C)
